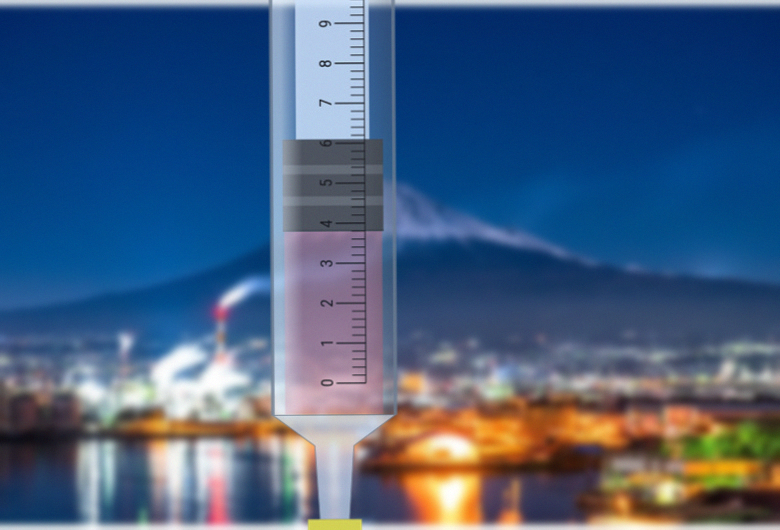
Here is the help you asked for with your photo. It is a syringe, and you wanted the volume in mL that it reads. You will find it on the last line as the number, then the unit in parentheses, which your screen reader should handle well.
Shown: 3.8 (mL)
